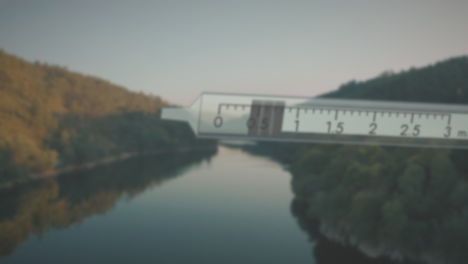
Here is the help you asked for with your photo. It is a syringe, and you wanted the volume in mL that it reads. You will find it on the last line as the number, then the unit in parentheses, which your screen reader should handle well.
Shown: 0.4 (mL)
